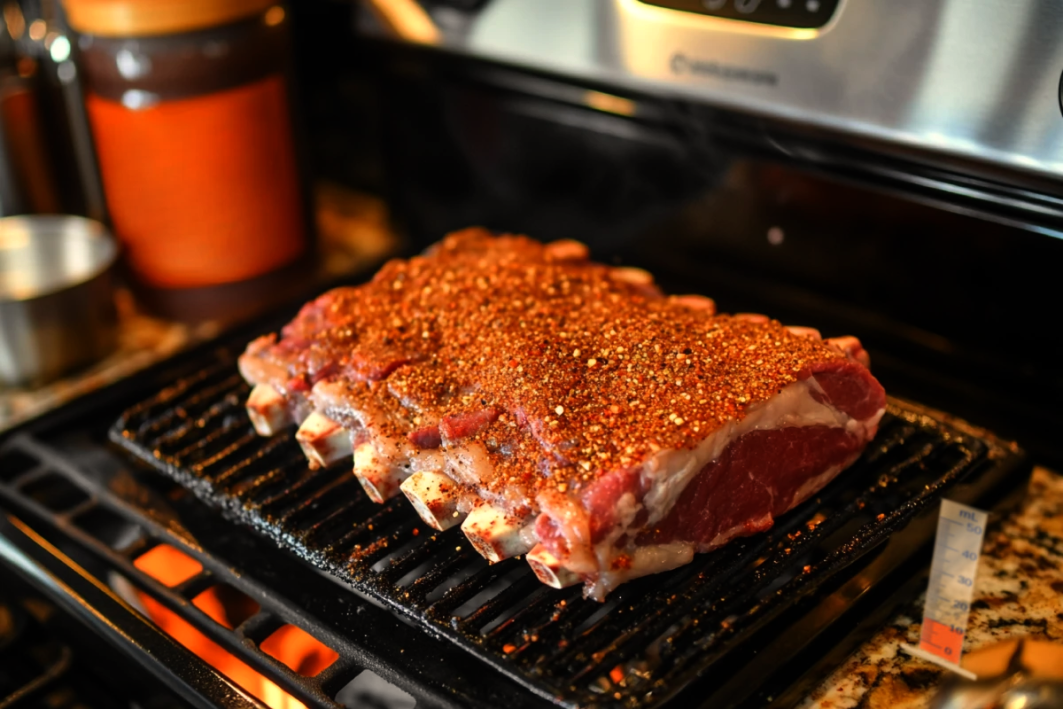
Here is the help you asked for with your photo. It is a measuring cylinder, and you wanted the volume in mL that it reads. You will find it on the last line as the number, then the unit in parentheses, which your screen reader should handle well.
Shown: 10 (mL)
